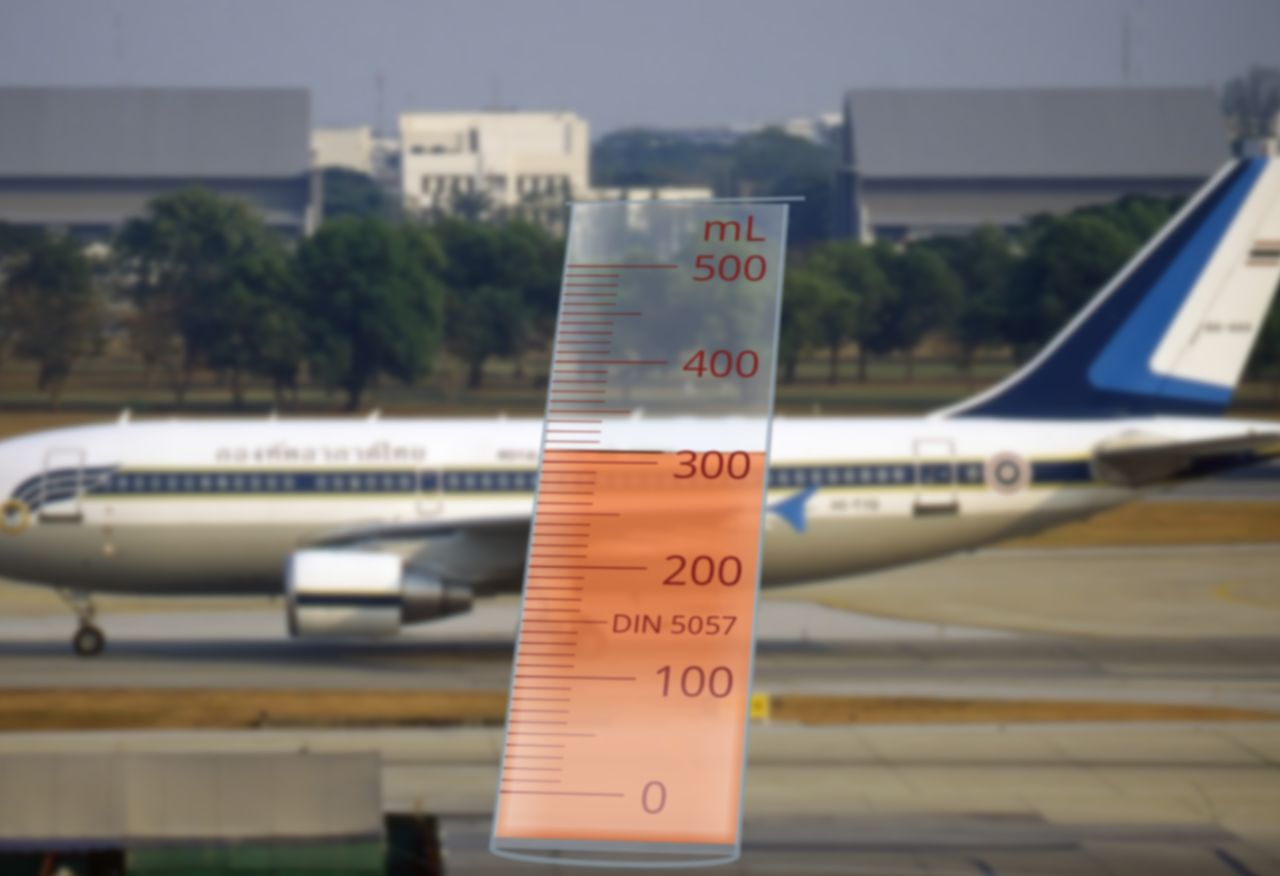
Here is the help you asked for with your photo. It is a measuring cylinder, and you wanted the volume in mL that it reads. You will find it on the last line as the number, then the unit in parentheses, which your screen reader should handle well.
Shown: 310 (mL)
